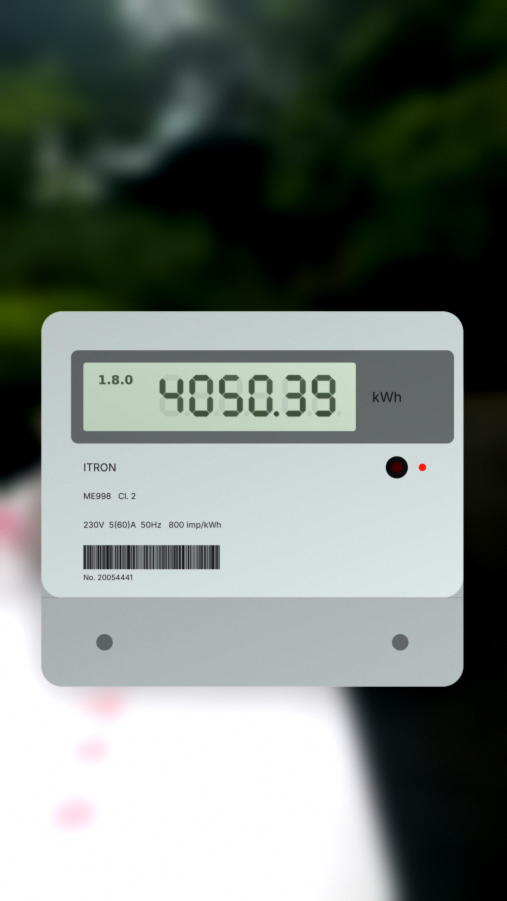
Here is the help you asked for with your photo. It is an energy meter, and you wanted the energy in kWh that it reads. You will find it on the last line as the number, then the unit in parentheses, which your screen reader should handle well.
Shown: 4050.39 (kWh)
